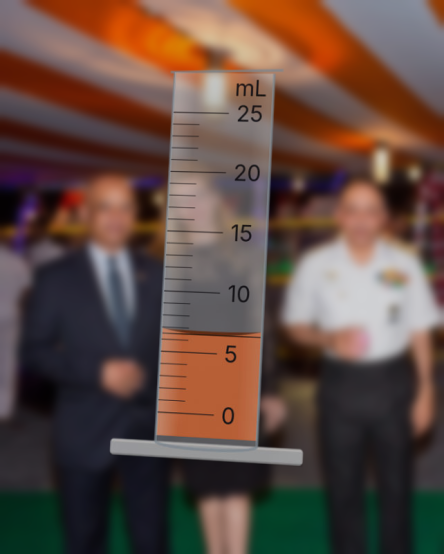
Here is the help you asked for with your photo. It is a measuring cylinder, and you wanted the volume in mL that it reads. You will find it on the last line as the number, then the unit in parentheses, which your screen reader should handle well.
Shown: 6.5 (mL)
